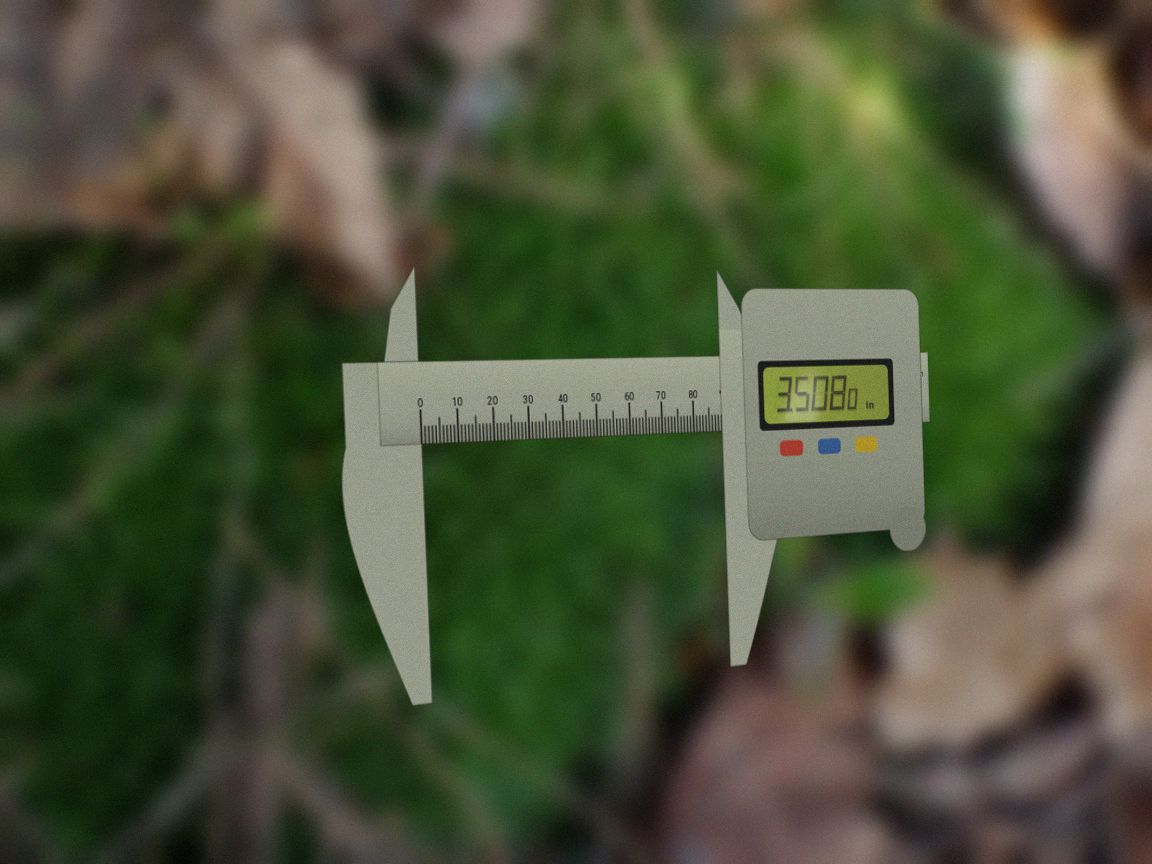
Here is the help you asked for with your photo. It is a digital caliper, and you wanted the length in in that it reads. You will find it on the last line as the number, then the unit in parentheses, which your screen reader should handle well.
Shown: 3.5080 (in)
